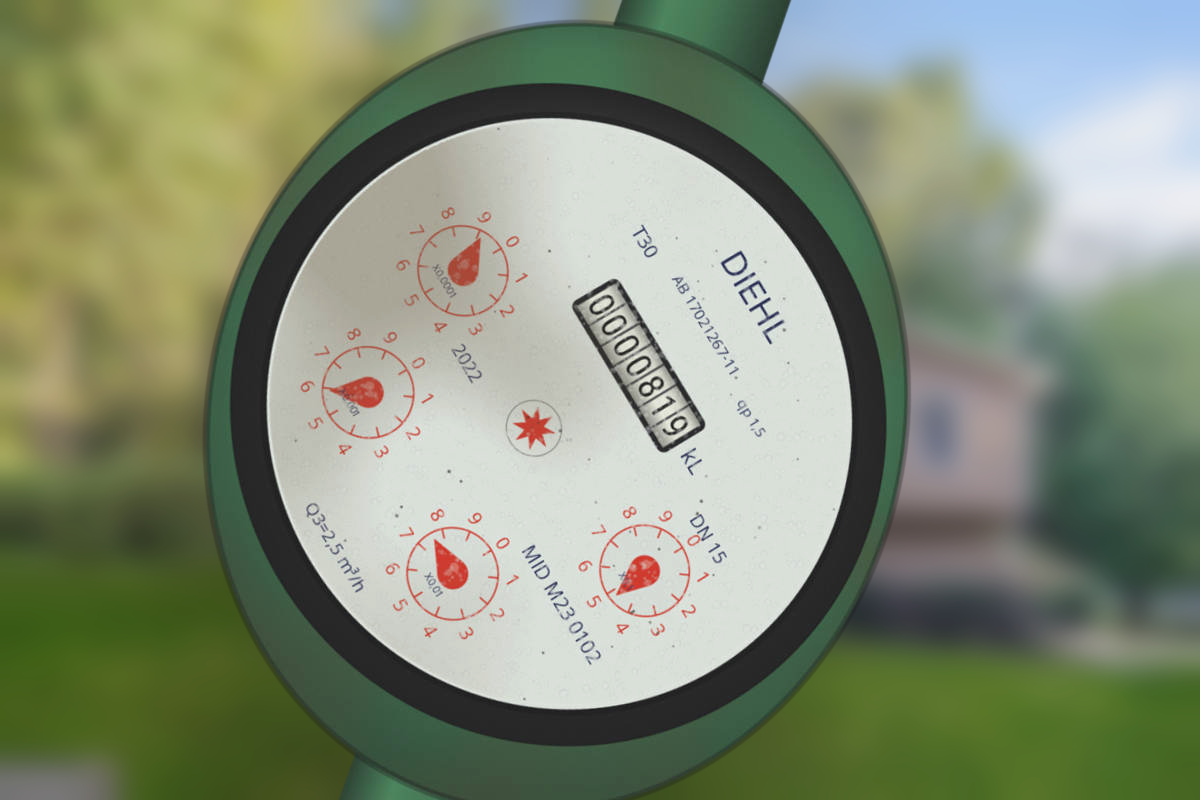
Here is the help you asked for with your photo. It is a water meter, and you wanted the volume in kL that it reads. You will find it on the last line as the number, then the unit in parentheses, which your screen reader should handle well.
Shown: 819.4759 (kL)
